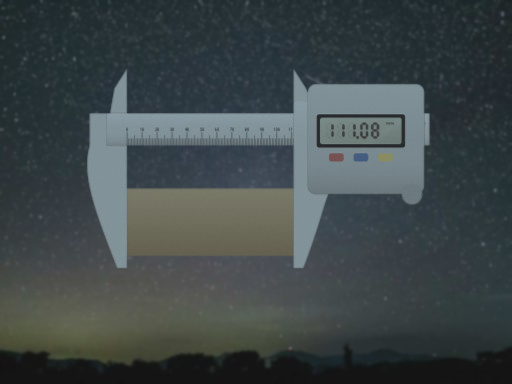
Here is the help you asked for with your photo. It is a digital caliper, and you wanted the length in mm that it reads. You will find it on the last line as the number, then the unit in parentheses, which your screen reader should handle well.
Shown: 111.08 (mm)
